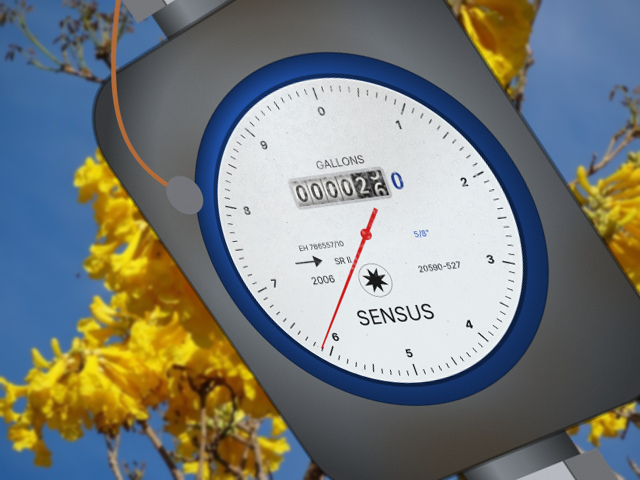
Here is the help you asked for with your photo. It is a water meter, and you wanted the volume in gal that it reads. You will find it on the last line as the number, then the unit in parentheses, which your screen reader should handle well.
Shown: 256.1 (gal)
